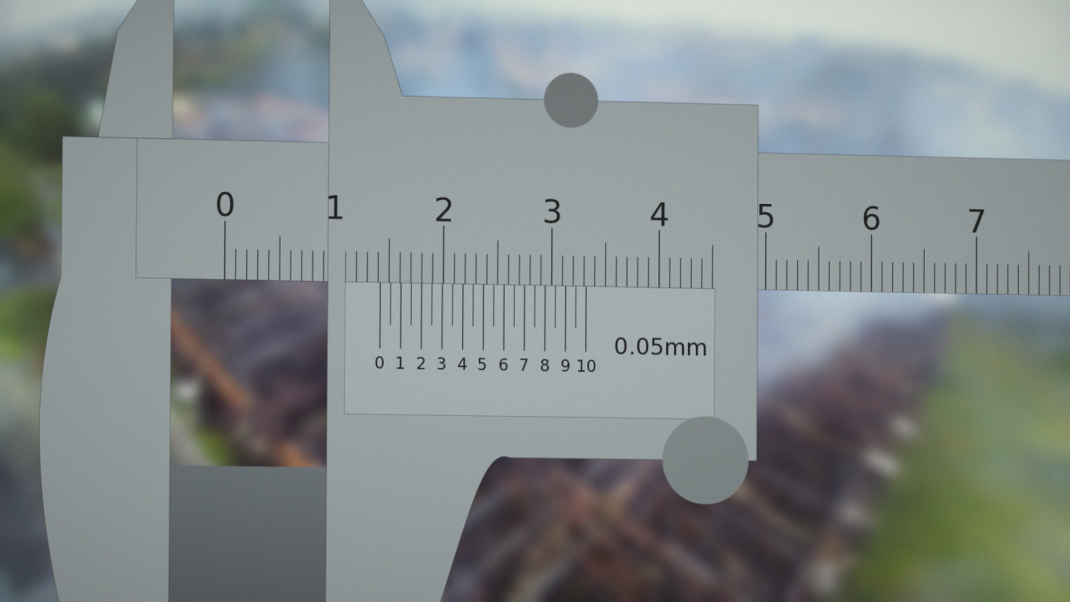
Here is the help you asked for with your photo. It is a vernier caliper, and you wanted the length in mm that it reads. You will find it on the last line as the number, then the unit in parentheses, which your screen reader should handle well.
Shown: 14.2 (mm)
